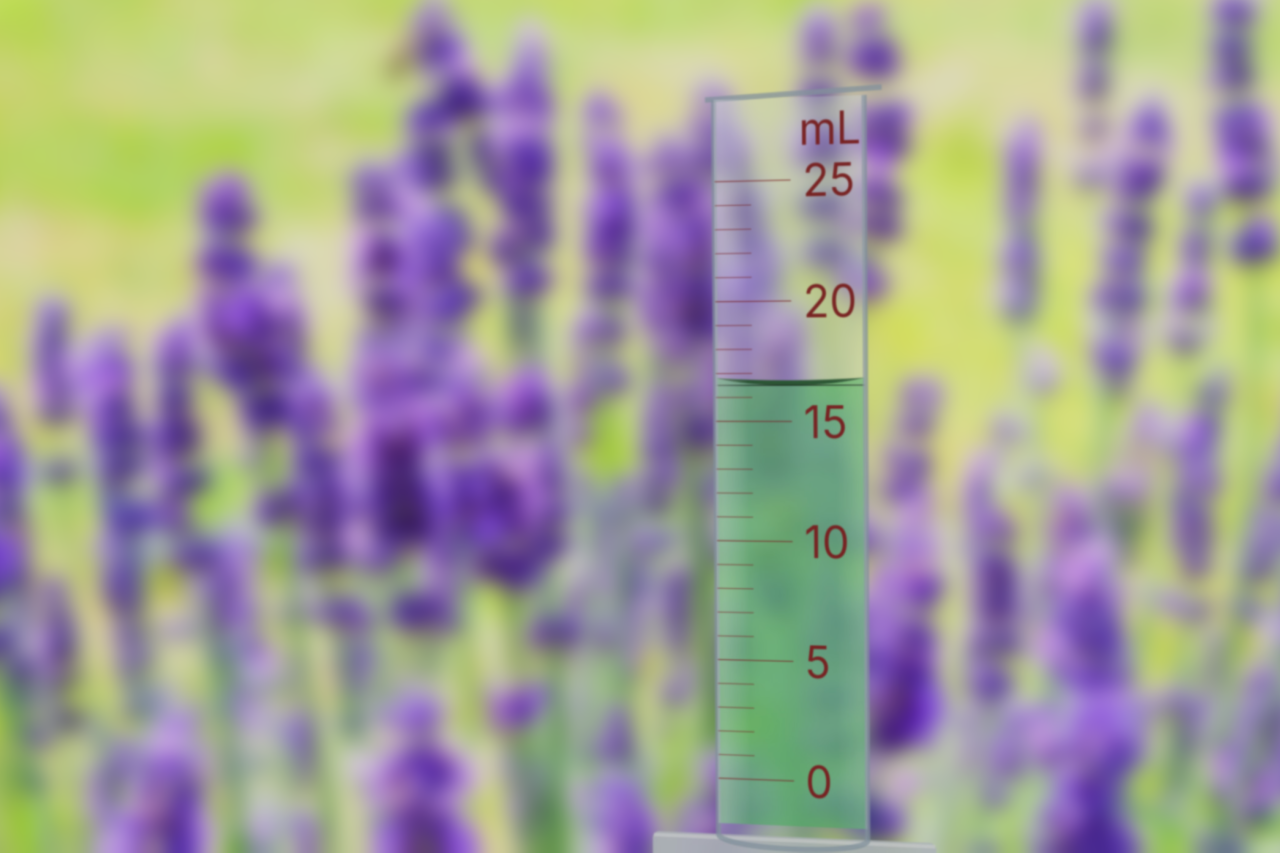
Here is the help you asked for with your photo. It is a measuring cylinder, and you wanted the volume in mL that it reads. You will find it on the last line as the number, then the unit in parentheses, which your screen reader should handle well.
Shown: 16.5 (mL)
